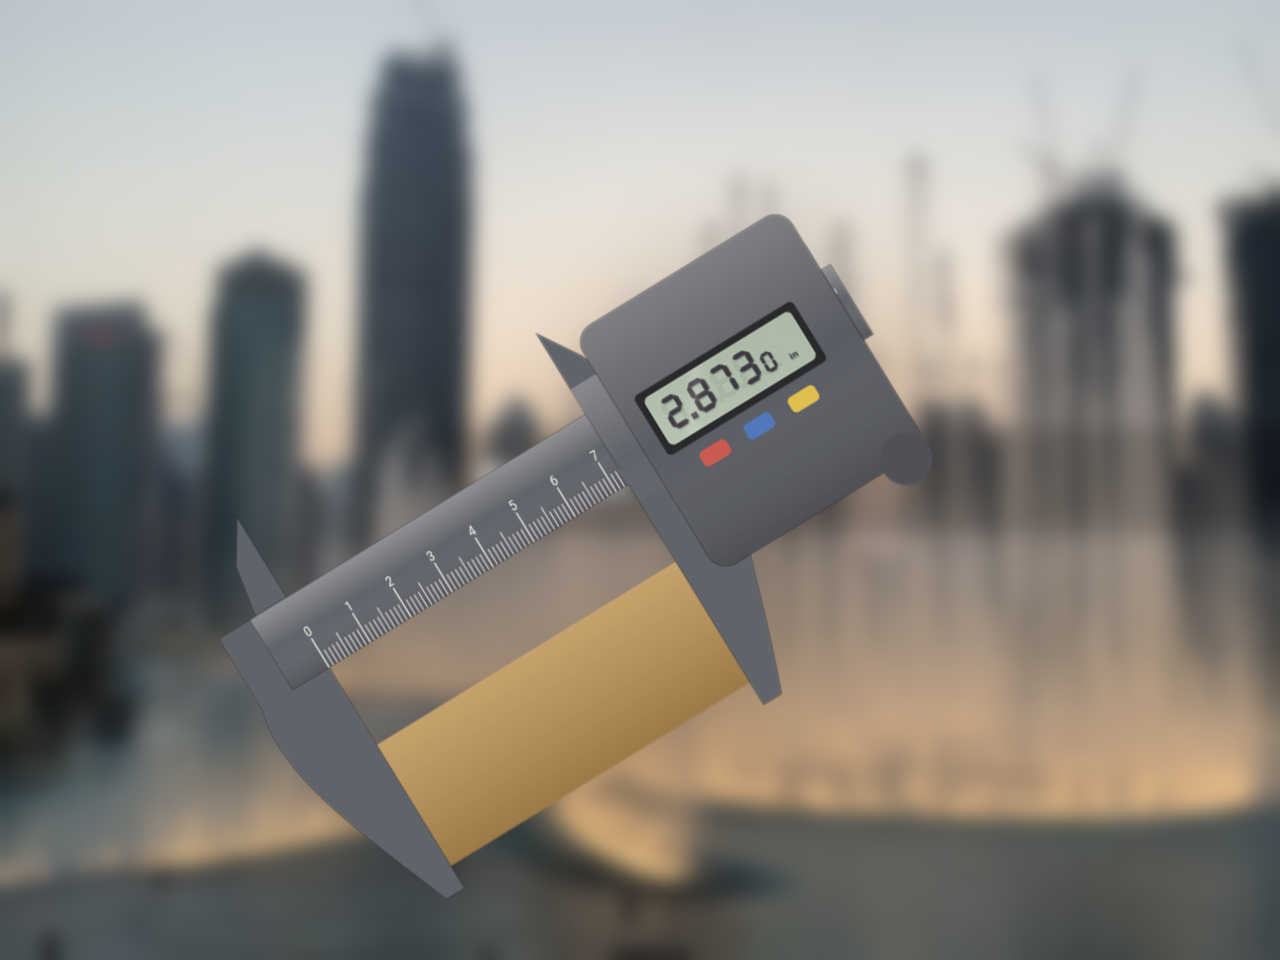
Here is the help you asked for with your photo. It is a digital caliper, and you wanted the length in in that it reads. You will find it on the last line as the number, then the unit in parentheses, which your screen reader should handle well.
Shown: 2.8730 (in)
